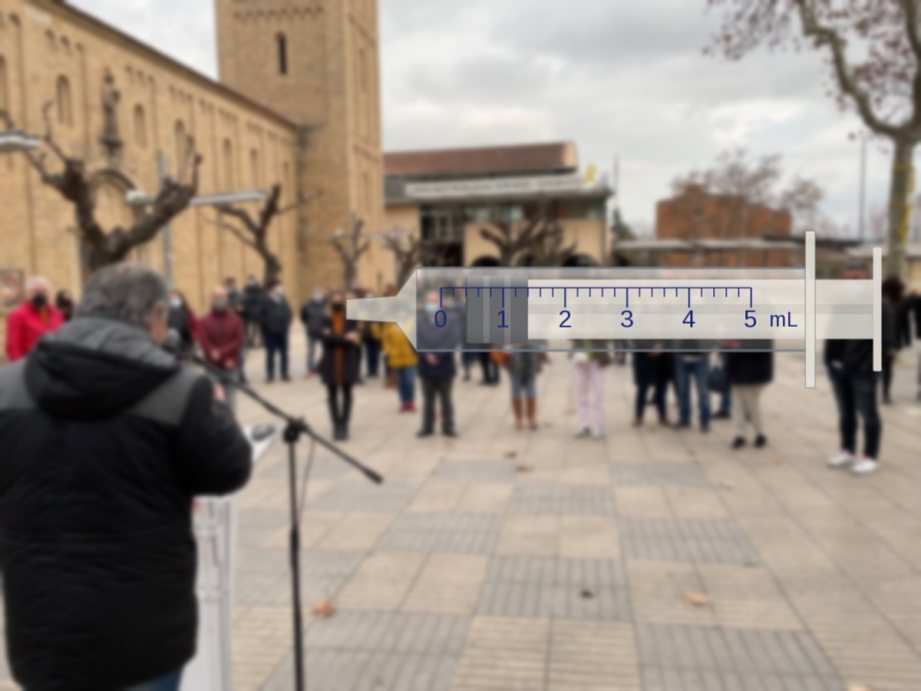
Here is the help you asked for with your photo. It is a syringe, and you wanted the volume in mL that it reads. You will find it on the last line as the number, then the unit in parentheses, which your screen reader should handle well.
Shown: 0.4 (mL)
